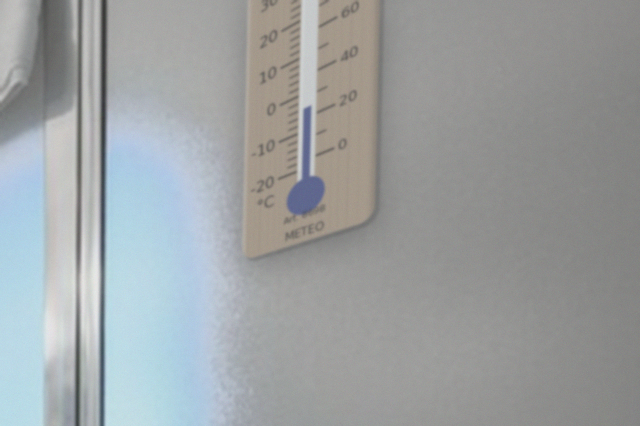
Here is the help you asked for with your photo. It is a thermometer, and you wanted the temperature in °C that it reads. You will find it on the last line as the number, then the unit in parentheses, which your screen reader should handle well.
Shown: -4 (°C)
